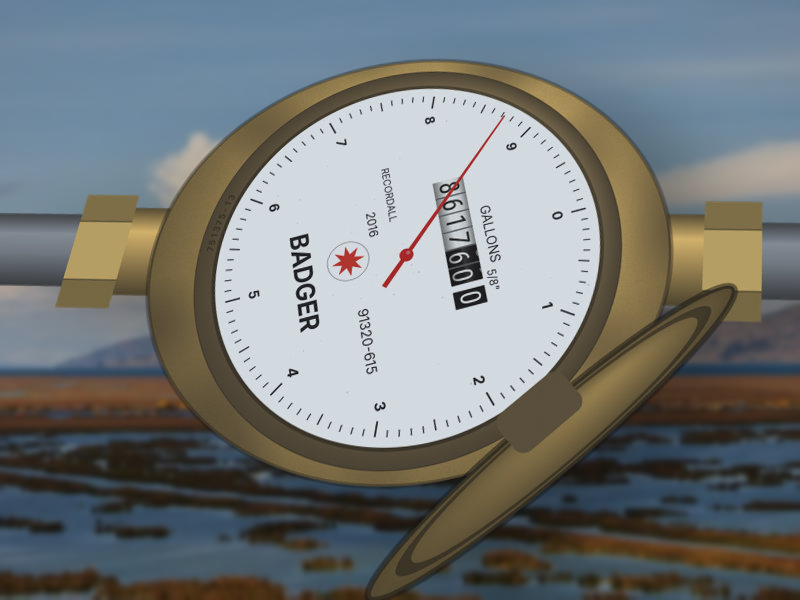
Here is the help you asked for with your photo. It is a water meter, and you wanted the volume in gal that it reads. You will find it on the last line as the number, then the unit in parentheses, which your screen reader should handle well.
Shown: 8617598.7 (gal)
